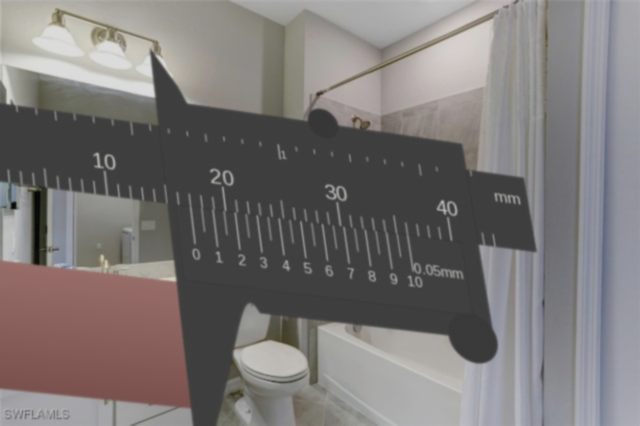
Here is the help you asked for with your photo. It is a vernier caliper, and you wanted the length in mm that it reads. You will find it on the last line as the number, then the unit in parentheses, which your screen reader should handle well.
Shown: 17.0 (mm)
